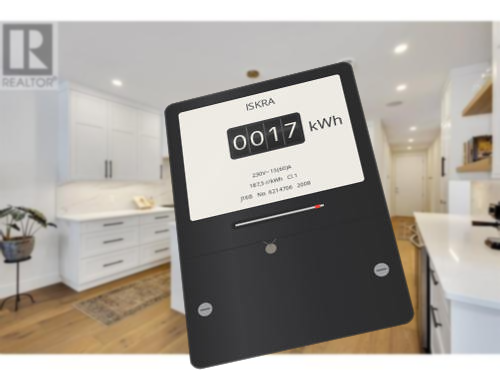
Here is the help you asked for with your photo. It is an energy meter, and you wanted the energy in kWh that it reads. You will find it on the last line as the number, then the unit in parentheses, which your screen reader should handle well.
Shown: 17 (kWh)
